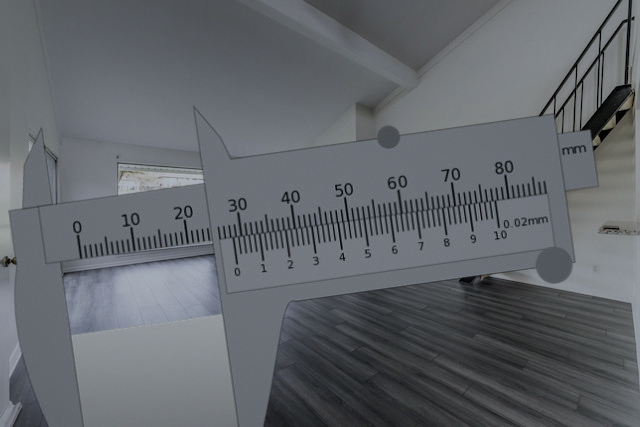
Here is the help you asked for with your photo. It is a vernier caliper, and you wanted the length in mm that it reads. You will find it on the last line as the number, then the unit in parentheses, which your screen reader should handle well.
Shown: 28.5 (mm)
